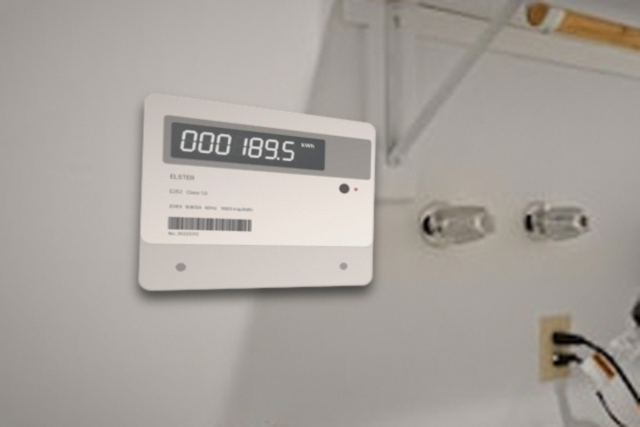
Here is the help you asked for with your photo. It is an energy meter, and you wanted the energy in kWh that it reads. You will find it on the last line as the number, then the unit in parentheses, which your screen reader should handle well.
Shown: 189.5 (kWh)
